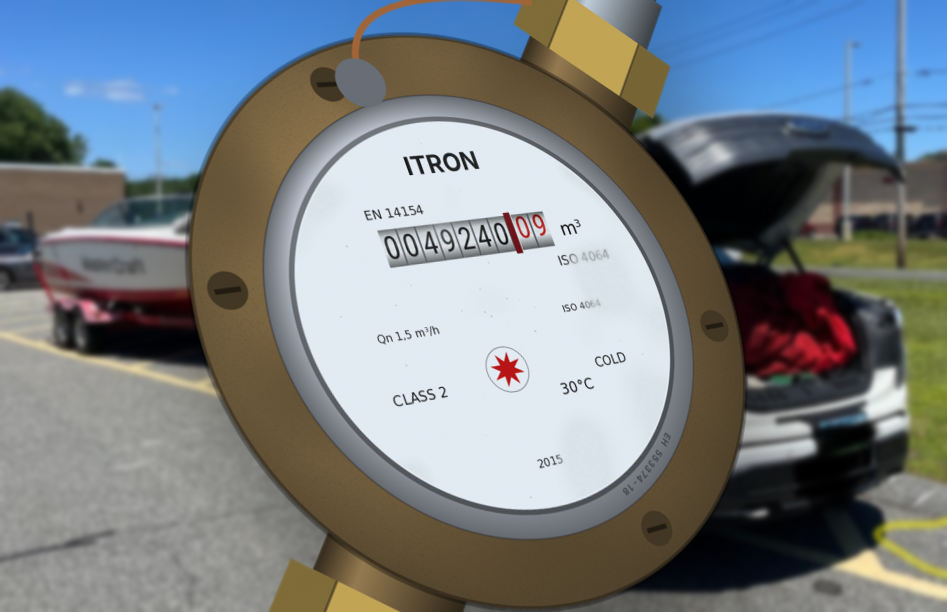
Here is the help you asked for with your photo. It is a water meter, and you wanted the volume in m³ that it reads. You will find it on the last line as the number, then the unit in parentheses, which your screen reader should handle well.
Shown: 49240.09 (m³)
